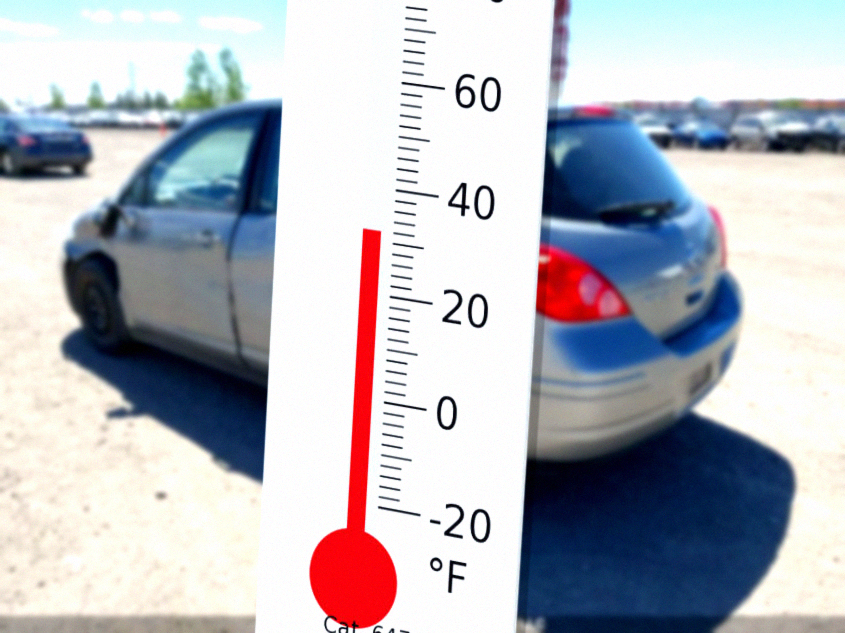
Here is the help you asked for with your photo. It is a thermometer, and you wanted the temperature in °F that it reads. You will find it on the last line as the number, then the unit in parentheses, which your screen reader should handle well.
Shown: 32 (°F)
